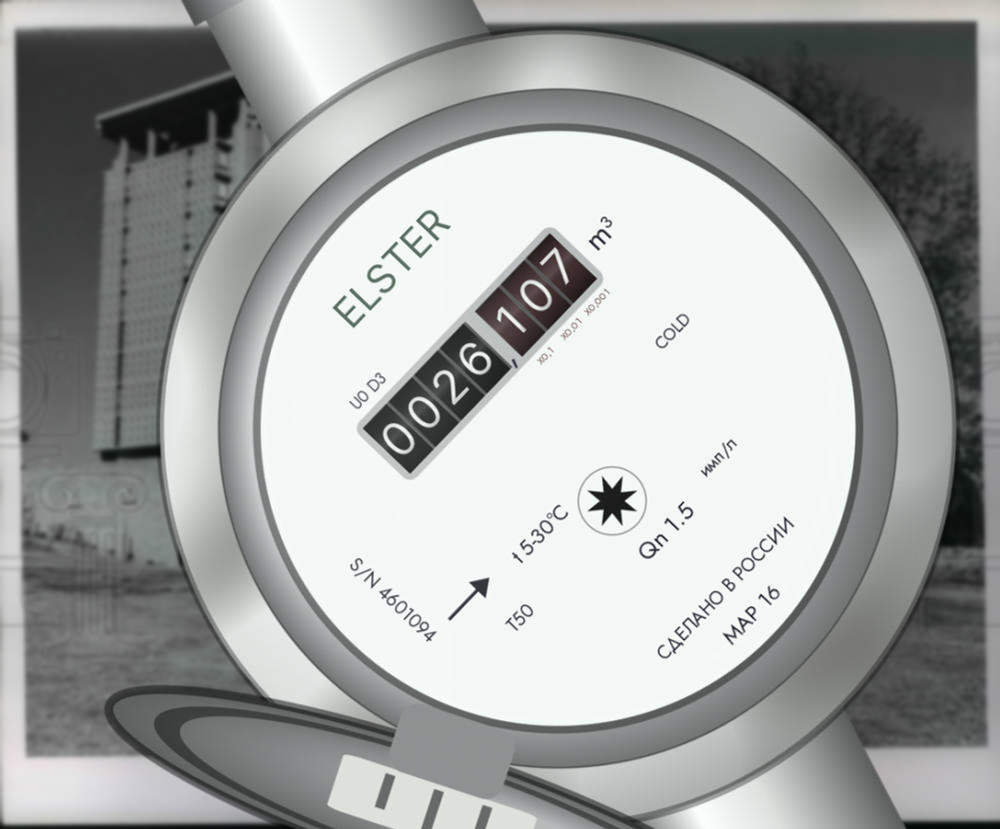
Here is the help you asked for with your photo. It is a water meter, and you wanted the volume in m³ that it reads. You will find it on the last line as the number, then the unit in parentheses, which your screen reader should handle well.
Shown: 26.107 (m³)
